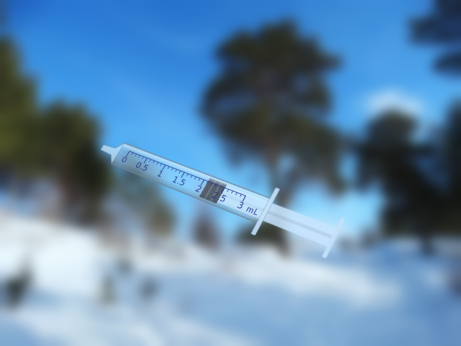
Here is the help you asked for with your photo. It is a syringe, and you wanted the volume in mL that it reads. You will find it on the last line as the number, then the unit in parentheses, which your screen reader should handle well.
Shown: 2.1 (mL)
